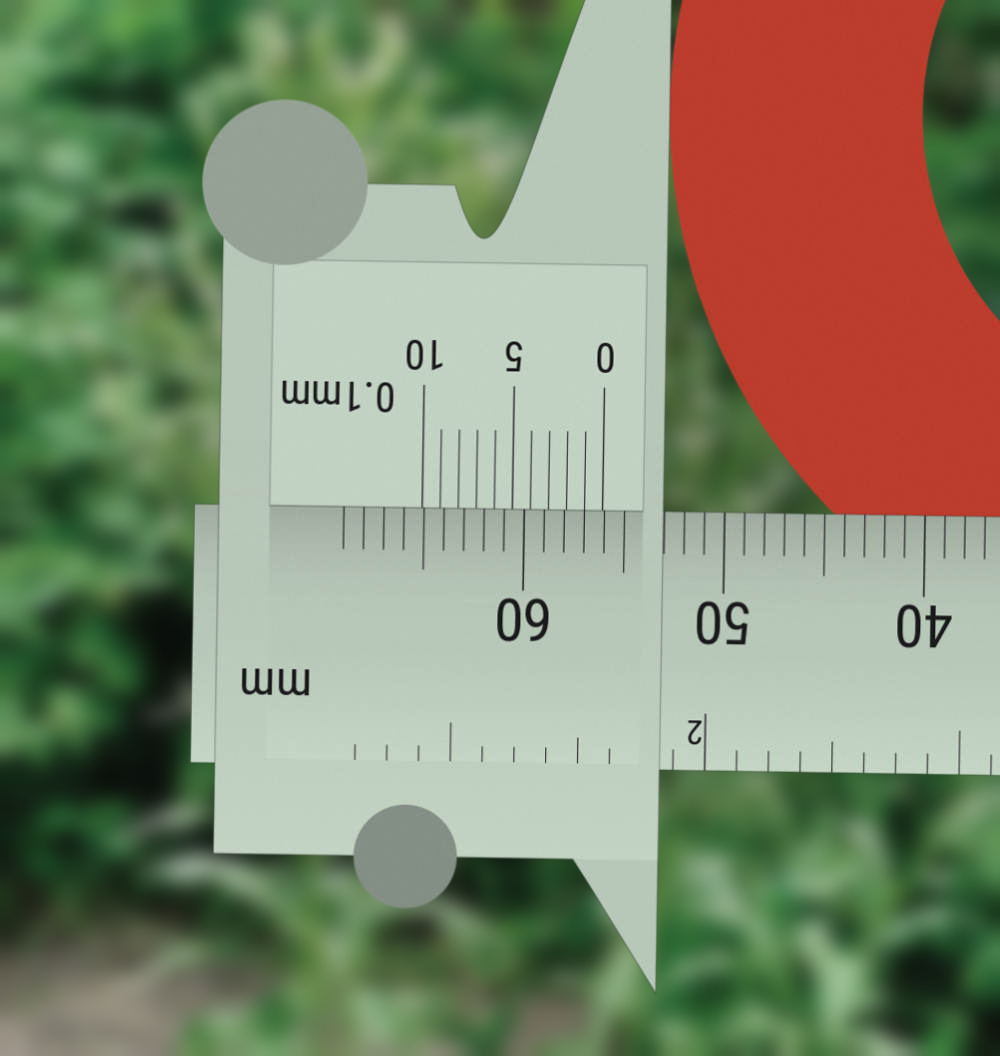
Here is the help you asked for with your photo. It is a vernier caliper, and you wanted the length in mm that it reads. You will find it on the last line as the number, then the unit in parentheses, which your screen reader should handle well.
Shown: 56.1 (mm)
